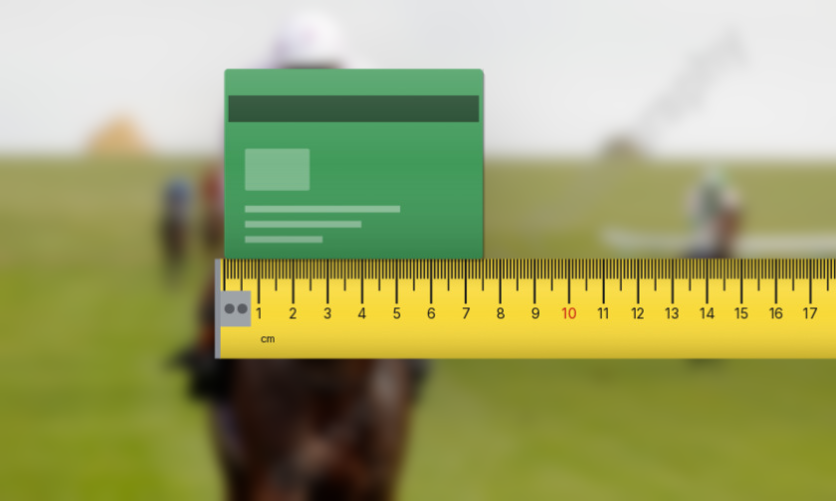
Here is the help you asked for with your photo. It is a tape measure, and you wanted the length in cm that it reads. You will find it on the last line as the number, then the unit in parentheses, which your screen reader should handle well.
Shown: 7.5 (cm)
